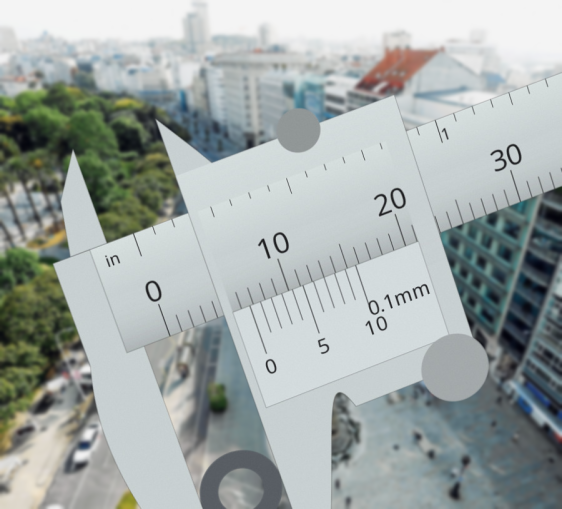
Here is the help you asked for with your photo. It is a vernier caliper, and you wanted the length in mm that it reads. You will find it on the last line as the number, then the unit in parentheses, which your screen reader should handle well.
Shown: 6.7 (mm)
